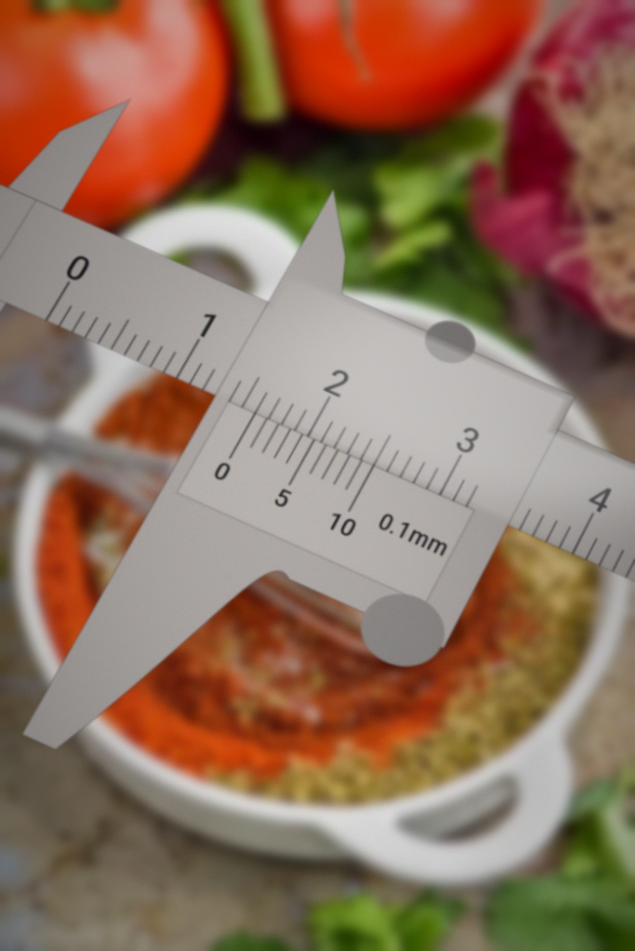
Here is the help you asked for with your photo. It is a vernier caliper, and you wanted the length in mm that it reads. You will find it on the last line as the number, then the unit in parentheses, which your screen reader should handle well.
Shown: 16.0 (mm)
